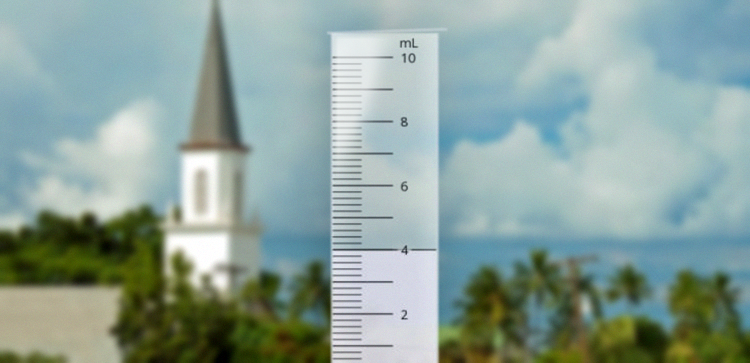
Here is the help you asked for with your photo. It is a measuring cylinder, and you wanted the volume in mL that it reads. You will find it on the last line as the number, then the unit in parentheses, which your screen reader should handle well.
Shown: 4 (mL)
